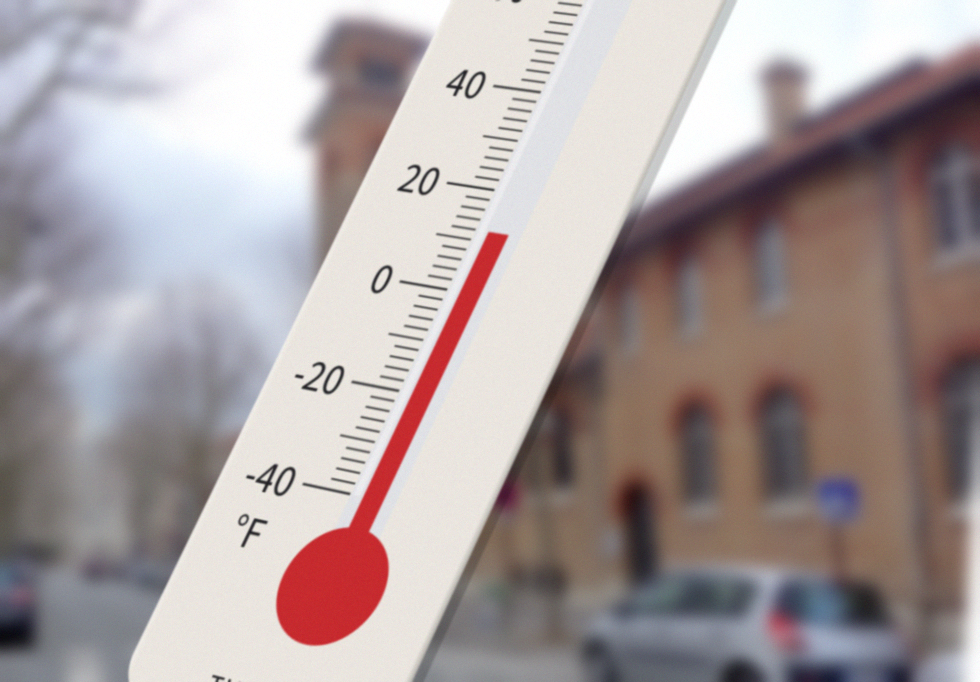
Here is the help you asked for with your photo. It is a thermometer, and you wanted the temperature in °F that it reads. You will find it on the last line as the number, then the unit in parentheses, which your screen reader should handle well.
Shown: 12 (°F)
